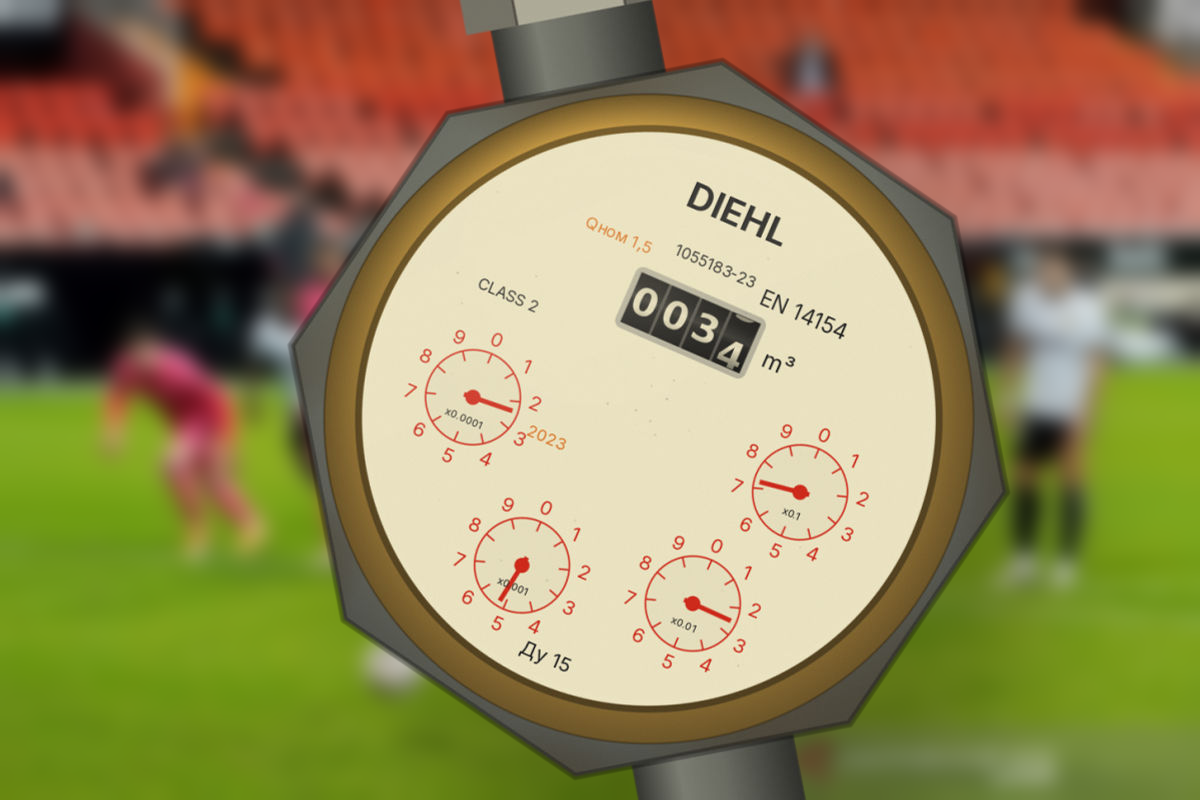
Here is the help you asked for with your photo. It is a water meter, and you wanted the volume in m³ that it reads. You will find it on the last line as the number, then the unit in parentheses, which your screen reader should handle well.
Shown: 33.7252 (m³)
